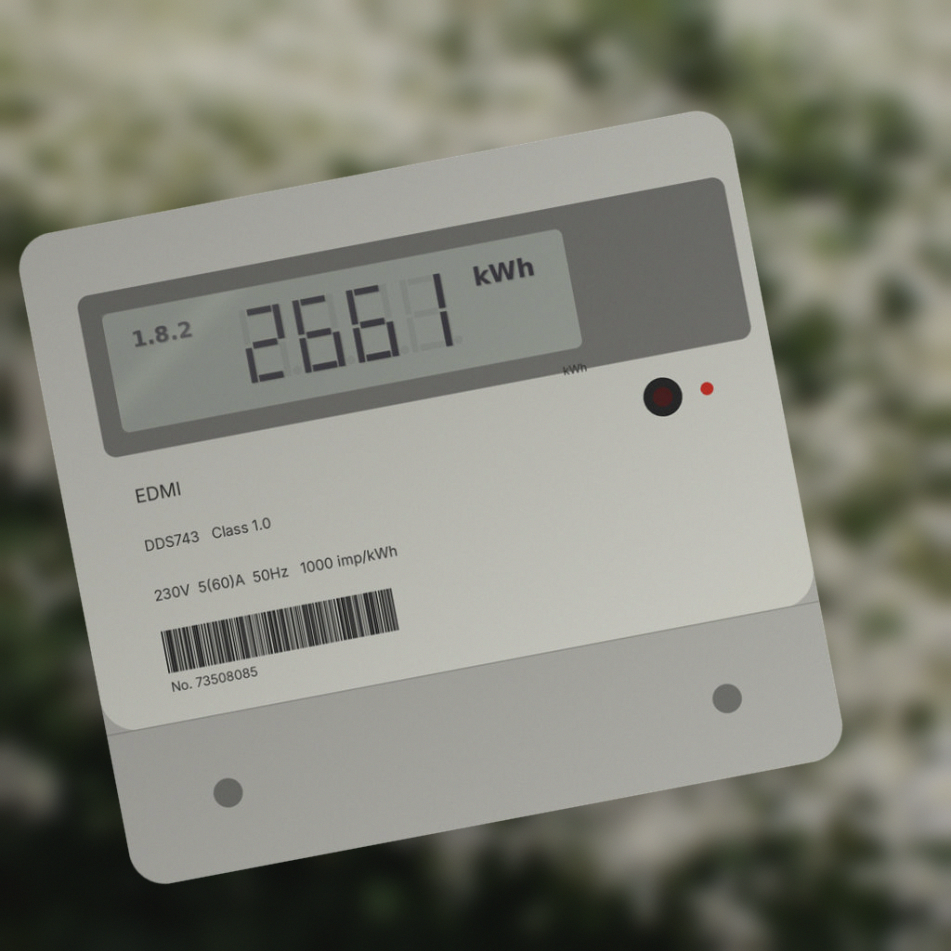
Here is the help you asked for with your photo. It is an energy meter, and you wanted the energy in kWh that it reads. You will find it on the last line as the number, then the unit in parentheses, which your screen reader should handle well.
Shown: 2661 (kWh)
